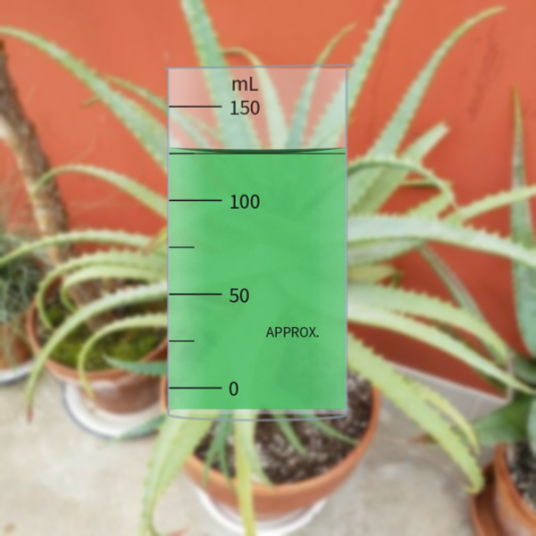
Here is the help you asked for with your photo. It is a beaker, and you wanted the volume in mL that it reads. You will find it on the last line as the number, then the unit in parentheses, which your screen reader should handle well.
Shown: 125 (mL)
